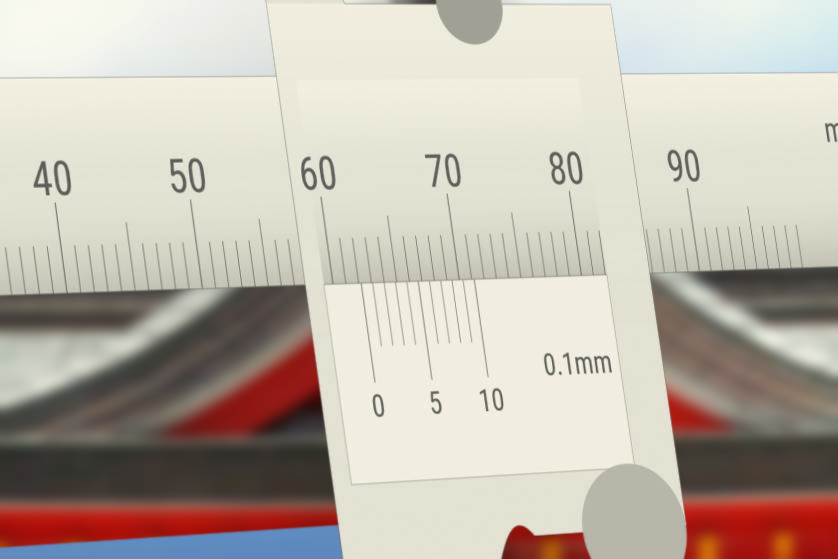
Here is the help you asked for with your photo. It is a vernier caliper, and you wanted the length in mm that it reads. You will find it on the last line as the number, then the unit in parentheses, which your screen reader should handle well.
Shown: 62.2 (mm)
